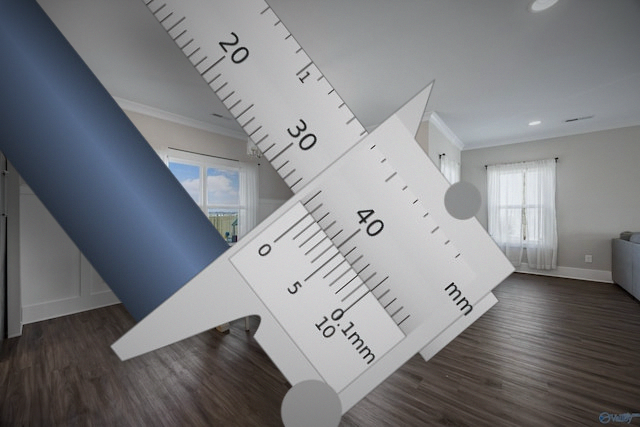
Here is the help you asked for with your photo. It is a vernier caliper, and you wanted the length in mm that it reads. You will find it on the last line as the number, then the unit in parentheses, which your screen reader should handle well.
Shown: 35.9 (mm)
